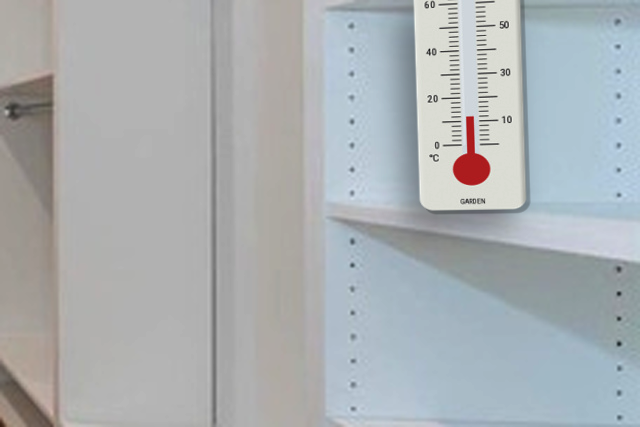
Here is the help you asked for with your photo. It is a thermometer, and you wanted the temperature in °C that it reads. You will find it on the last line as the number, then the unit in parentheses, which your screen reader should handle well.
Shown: 12 (°C)
